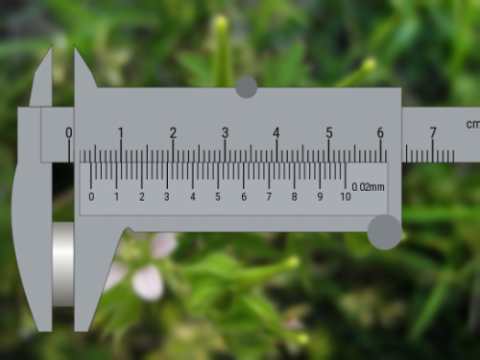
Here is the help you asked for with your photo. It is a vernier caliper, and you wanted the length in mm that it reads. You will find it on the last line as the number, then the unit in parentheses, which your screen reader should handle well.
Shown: 4.2 (mm)
